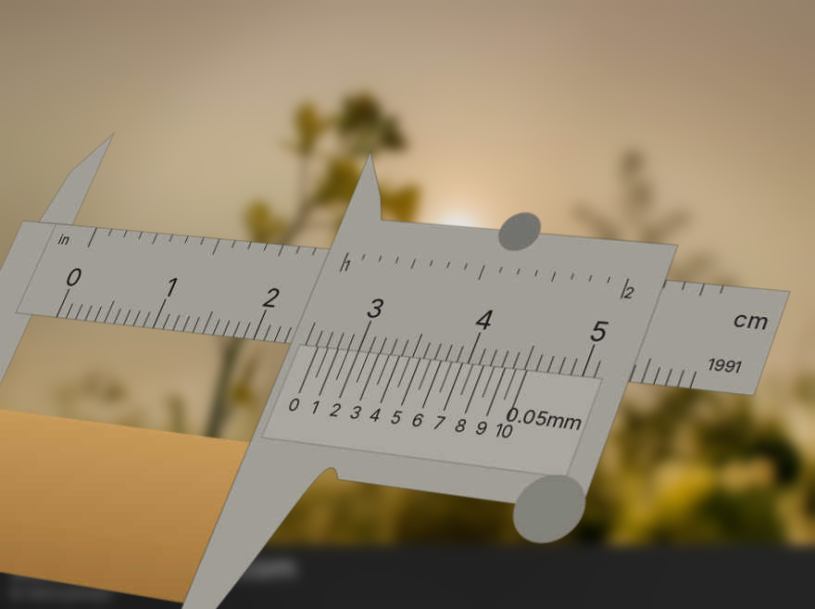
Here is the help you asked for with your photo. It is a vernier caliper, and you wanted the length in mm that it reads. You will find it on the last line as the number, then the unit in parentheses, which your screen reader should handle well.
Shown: 26.2 (mm)
